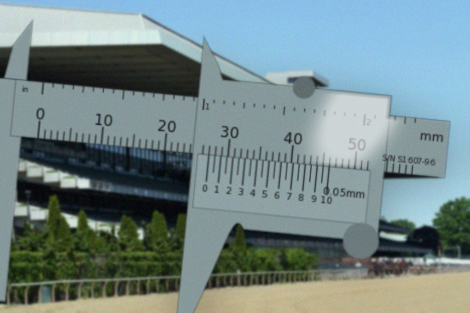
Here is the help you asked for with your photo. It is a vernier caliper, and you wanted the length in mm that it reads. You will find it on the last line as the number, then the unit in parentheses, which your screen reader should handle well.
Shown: 27.0 (mm)
